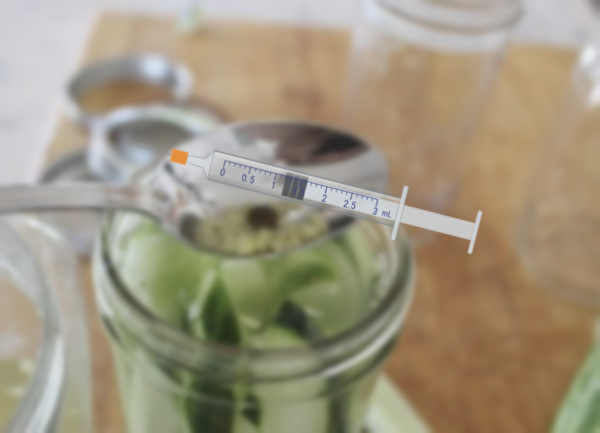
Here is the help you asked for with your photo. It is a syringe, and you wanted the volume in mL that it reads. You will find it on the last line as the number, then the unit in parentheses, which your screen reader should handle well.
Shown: 1.2 (mL)
